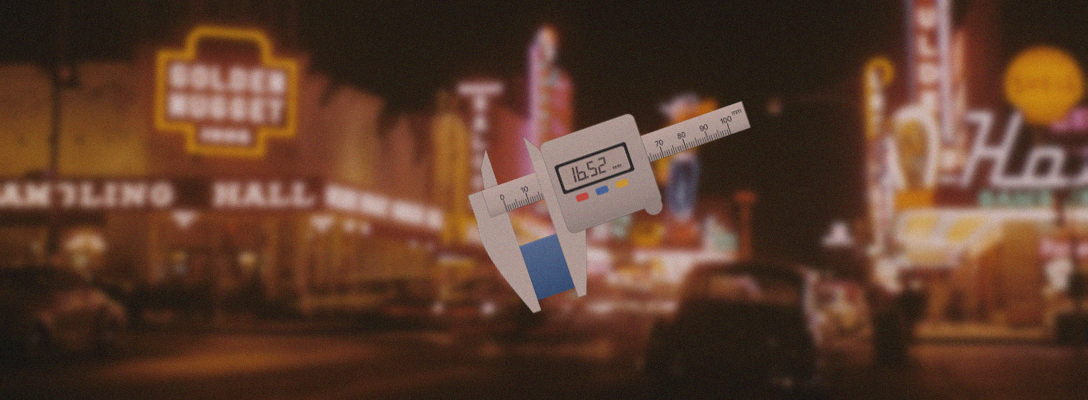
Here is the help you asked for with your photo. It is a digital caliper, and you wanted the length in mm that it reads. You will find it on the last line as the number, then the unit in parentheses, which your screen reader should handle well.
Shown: 16.52 (mm)
